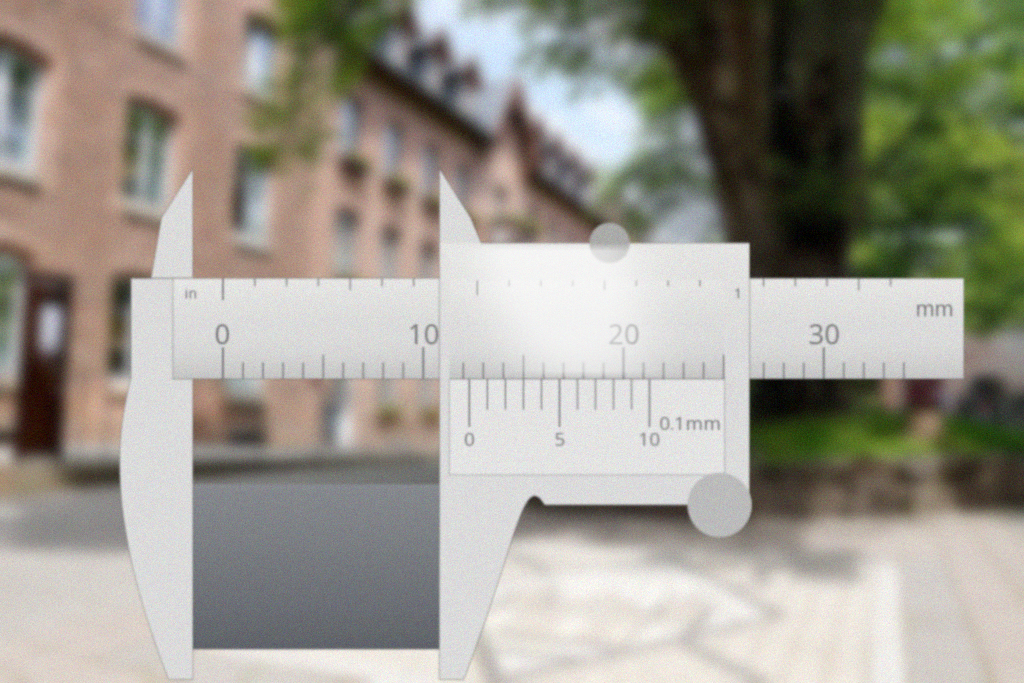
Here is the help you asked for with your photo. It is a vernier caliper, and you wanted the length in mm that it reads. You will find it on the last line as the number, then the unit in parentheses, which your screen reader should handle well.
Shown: 12.3 (mm)
